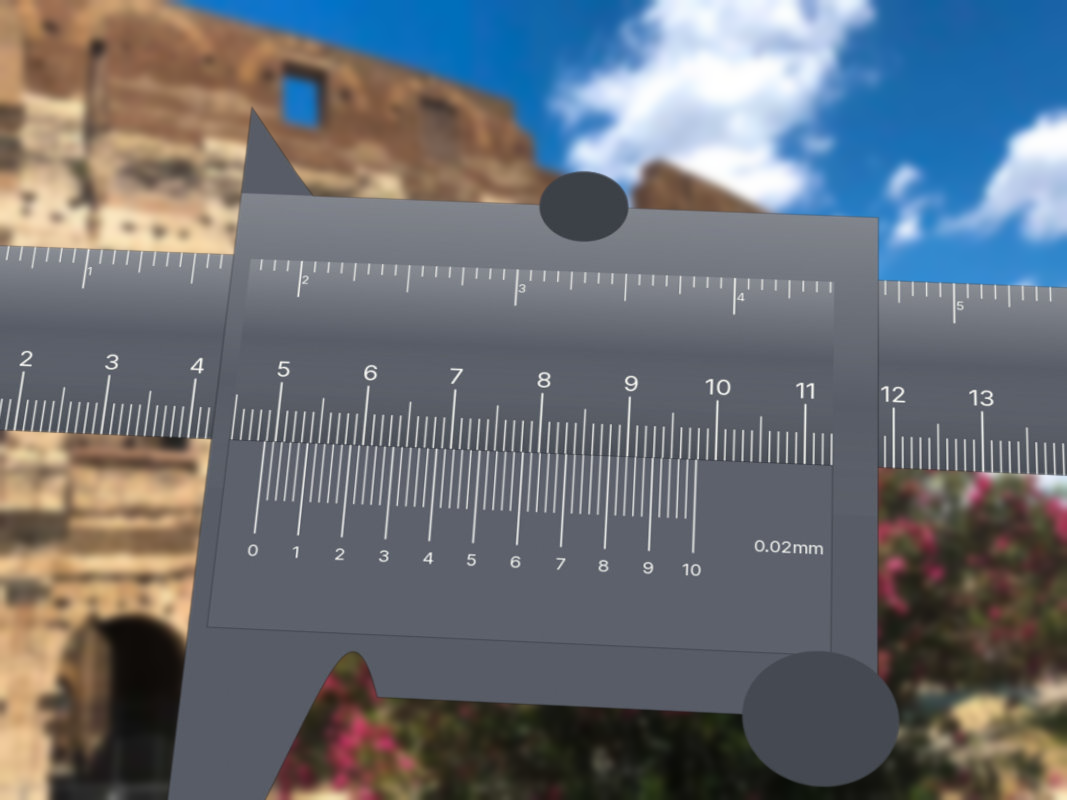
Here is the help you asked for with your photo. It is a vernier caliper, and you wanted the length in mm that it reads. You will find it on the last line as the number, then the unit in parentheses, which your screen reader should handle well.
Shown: 48.8 (mm)
